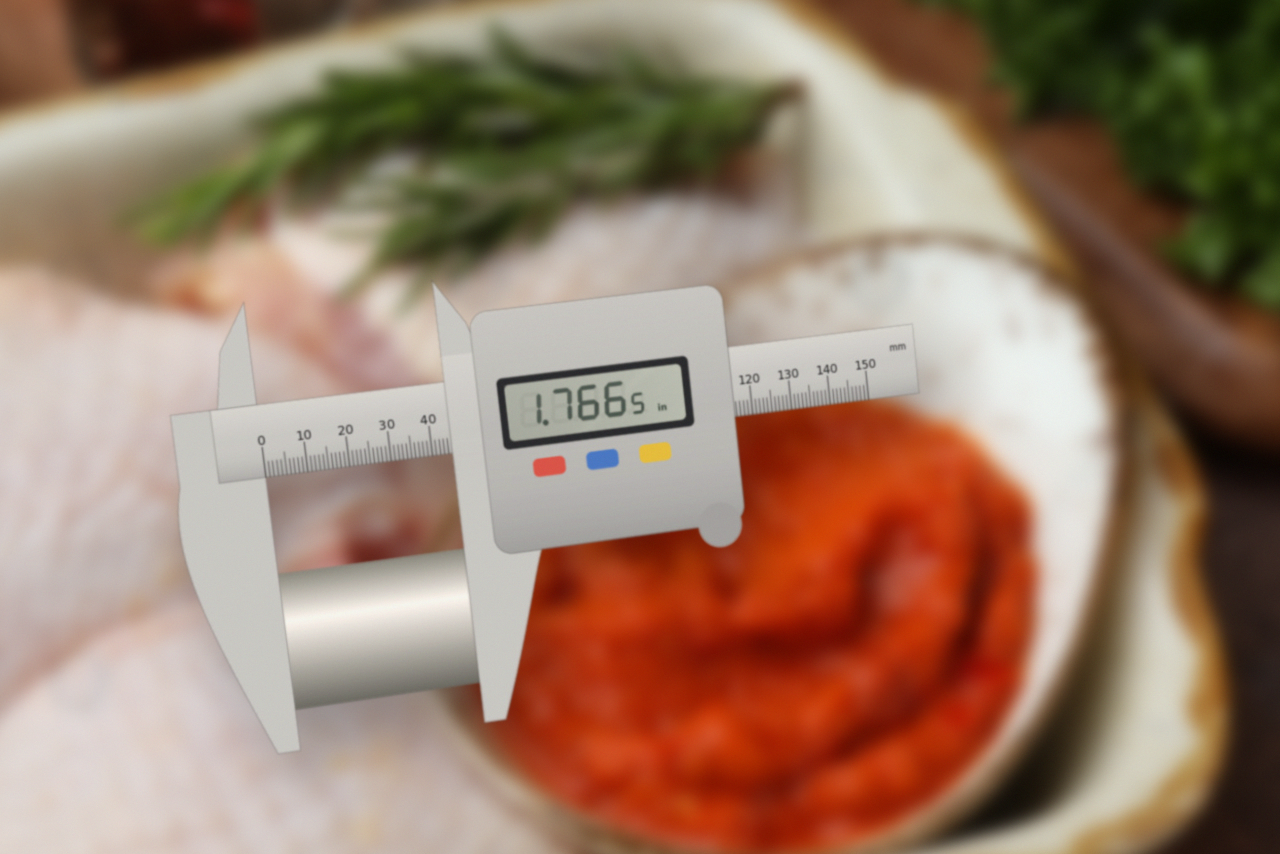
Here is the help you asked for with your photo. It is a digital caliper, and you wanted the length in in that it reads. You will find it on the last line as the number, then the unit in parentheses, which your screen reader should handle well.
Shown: 1.7665 (in)
